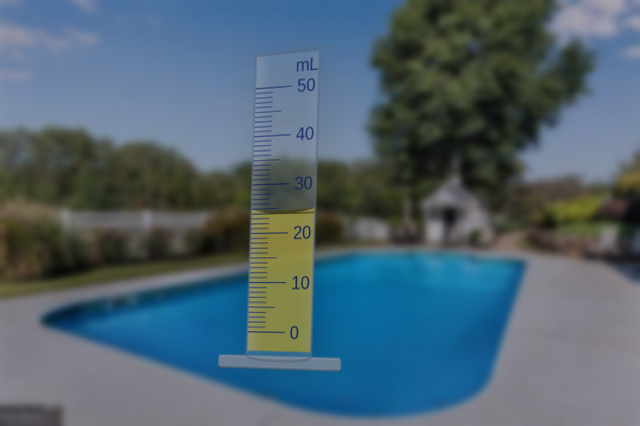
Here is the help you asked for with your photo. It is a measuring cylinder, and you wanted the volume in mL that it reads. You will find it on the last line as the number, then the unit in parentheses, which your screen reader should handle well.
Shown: 24 (mL)
